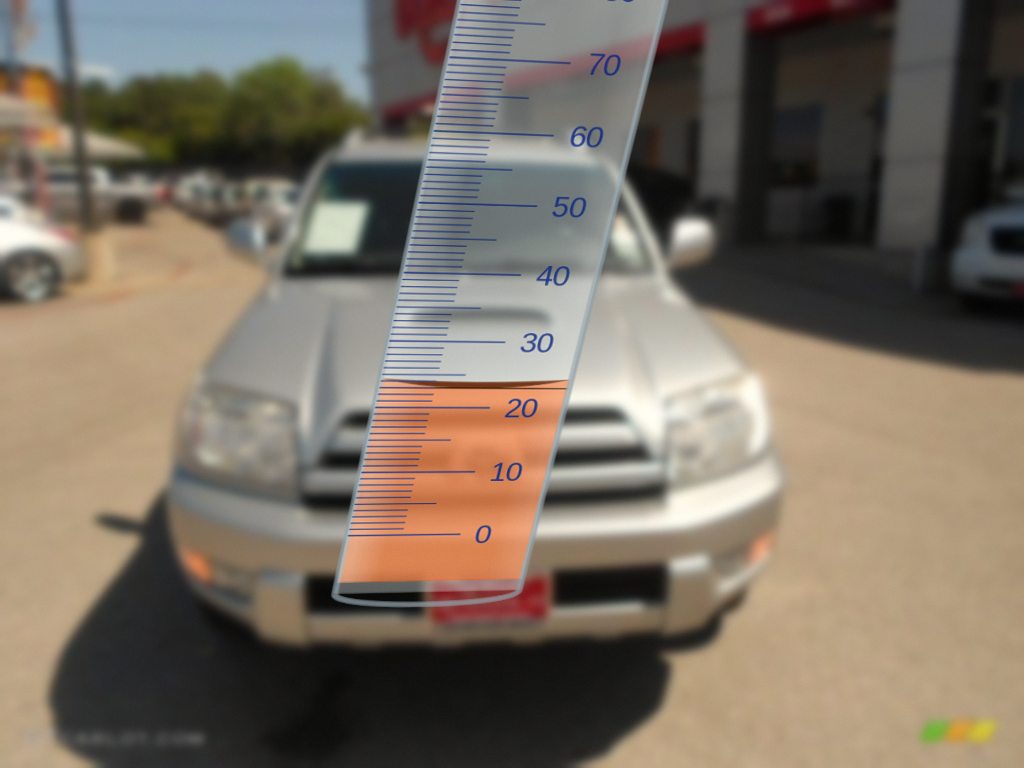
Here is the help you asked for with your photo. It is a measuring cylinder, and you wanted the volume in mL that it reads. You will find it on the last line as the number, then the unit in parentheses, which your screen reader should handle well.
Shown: 23 (mL)
